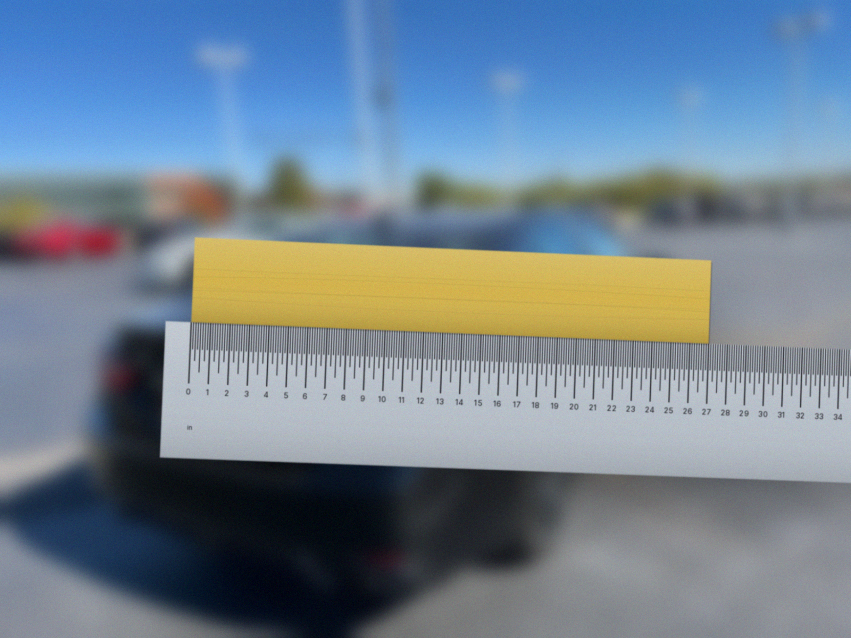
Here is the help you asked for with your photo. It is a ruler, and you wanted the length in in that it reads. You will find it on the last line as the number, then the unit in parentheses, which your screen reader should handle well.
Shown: 27 (in)
